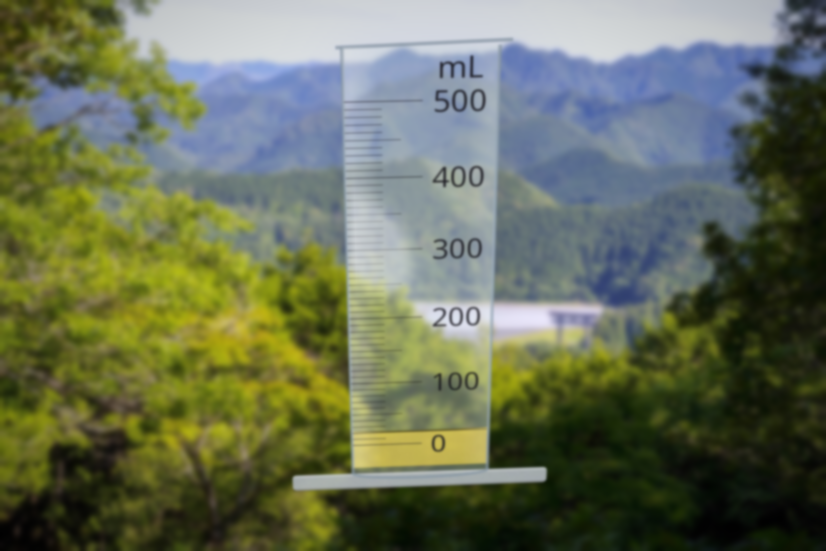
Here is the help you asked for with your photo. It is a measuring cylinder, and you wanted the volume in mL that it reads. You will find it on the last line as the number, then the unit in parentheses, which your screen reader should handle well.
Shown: 20 (mL)
